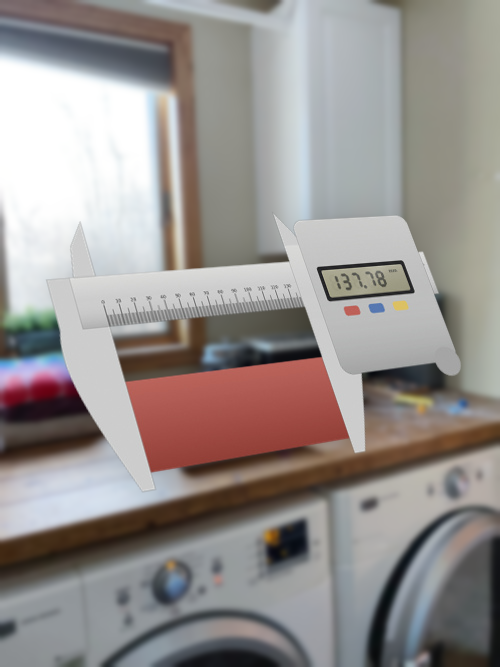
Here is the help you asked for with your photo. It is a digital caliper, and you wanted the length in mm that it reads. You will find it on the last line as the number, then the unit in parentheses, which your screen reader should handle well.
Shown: 137.78 (mm)
